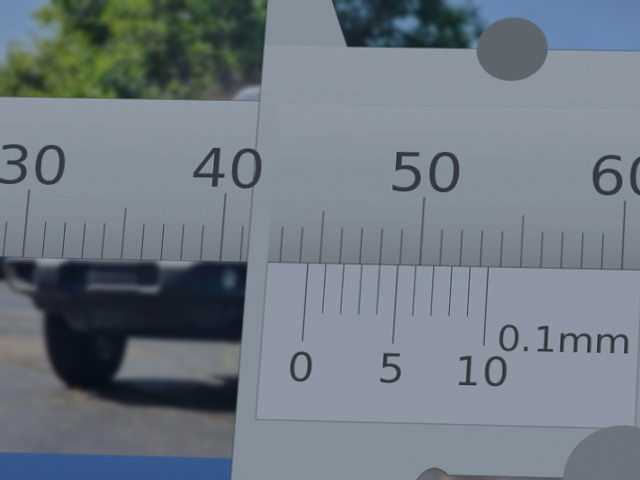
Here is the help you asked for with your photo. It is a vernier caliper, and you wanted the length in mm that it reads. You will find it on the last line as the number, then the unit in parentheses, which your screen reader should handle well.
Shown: 44.4 (mm)
